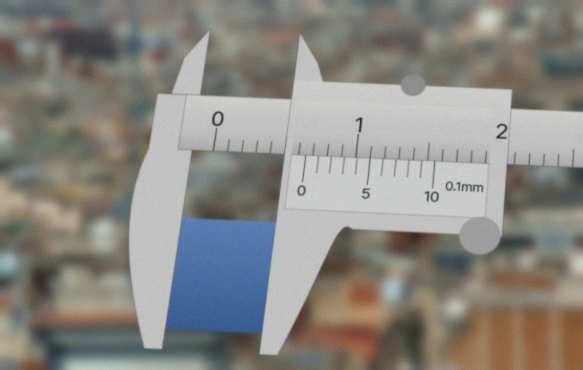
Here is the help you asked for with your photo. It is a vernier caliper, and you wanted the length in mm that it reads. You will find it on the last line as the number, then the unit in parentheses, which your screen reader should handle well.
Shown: 6.5 (mm)
